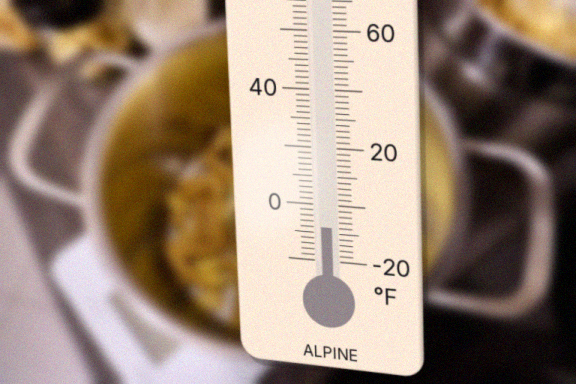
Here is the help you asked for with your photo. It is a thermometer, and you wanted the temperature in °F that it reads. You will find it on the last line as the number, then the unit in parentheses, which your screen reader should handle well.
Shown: -8 (°F)
